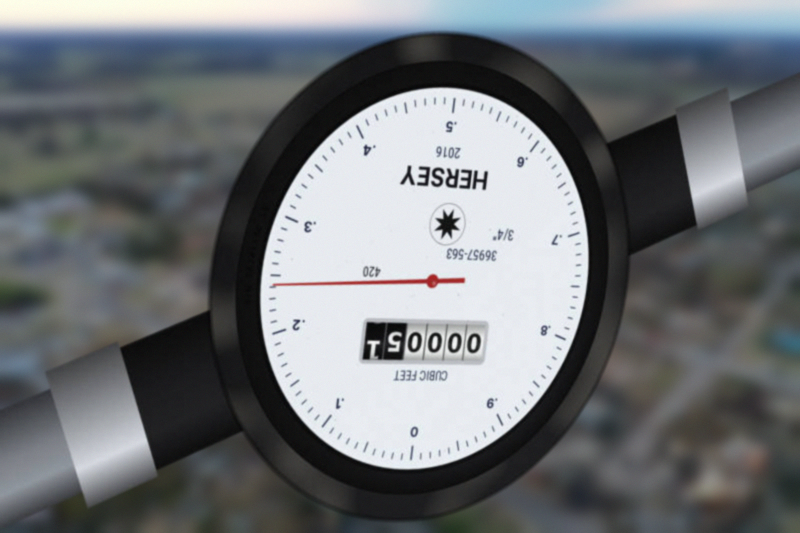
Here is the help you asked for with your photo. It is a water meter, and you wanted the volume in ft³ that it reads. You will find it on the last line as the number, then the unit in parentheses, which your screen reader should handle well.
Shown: 51.24 (ft³)
